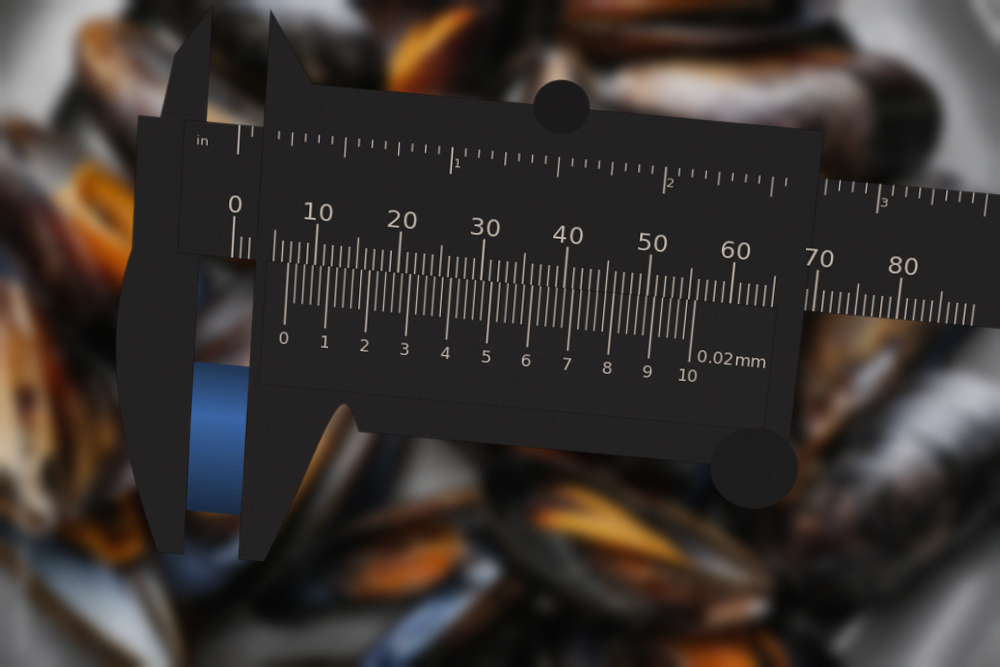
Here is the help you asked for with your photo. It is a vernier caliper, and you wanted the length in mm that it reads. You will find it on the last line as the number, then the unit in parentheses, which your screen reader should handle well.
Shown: 6.8 (mm)
